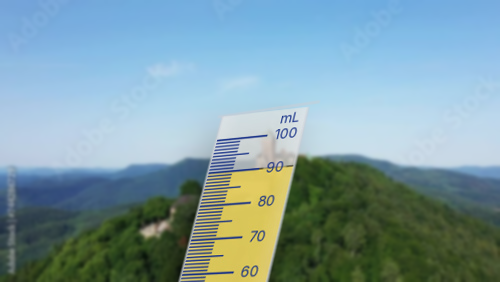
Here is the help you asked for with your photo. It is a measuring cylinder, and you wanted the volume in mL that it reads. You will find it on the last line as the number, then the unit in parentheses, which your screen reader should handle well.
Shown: 90 (mL)
